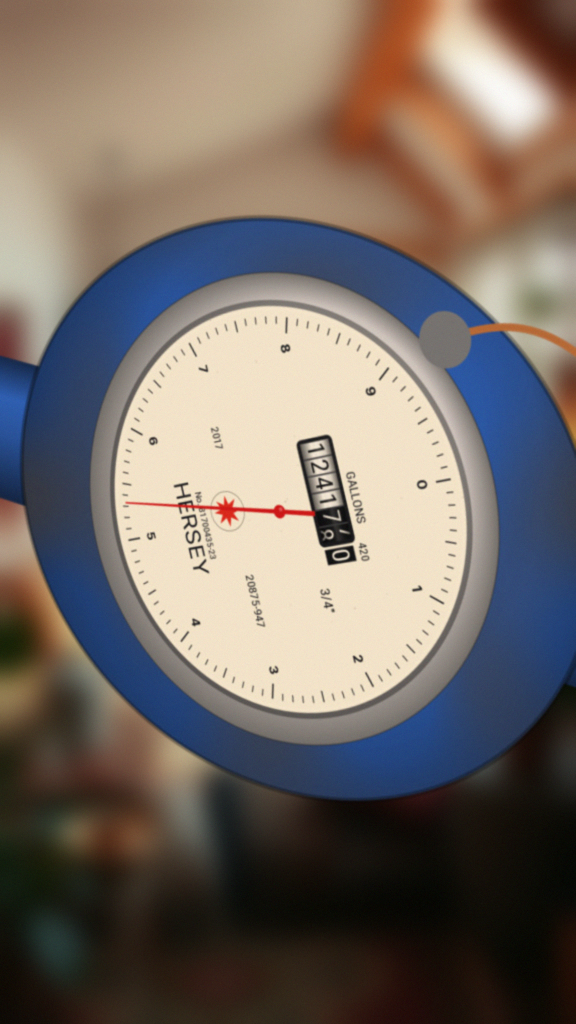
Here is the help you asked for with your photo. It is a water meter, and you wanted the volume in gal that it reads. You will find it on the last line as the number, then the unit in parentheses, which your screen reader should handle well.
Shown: 1241775.3 (gal)
